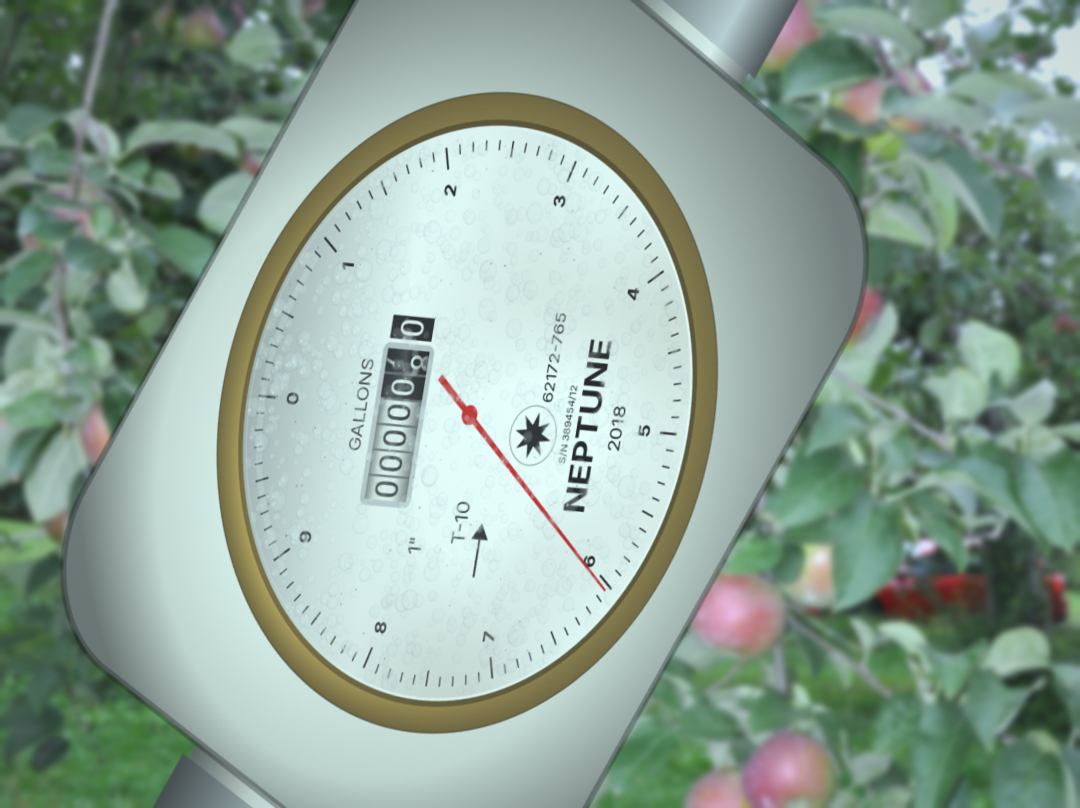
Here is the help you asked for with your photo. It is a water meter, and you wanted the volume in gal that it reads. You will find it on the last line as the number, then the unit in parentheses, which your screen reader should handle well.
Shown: 76.0 (gal)
